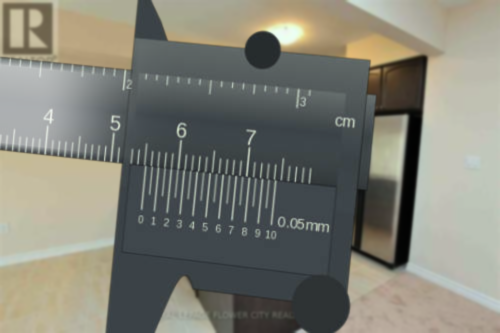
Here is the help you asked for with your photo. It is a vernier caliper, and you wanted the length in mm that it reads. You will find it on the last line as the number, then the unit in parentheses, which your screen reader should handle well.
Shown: 55.2 (mm)
